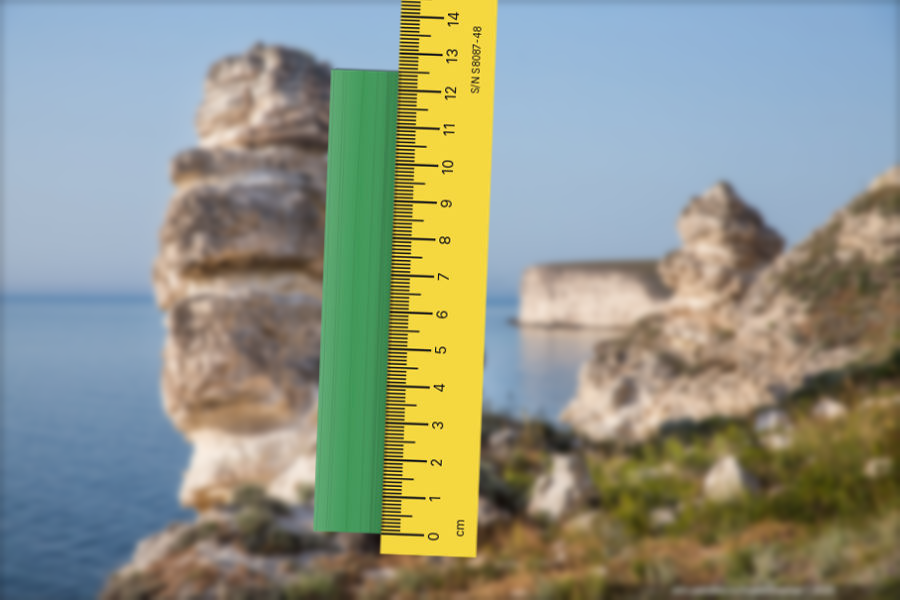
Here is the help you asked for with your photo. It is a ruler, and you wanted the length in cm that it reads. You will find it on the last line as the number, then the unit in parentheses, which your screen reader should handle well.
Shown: 12.5 (cm)
